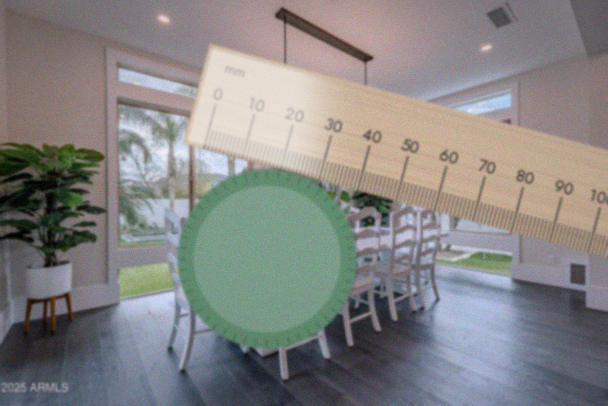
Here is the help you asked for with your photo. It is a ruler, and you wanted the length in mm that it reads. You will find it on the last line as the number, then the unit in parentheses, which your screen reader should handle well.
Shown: 45 (mm)
